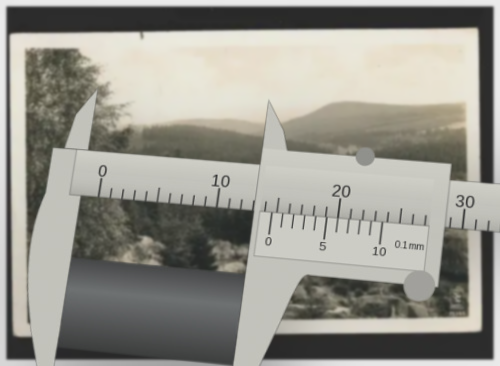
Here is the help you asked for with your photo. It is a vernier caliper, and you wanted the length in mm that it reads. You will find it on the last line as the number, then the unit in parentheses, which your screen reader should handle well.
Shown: 14.6 (mm)
